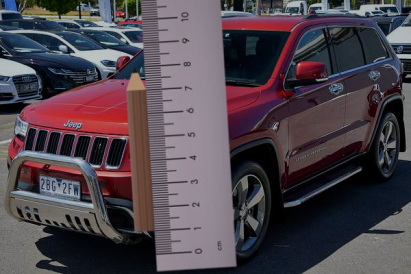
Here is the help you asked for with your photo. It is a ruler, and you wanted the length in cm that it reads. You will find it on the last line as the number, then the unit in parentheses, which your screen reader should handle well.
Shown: 7 (cm)
